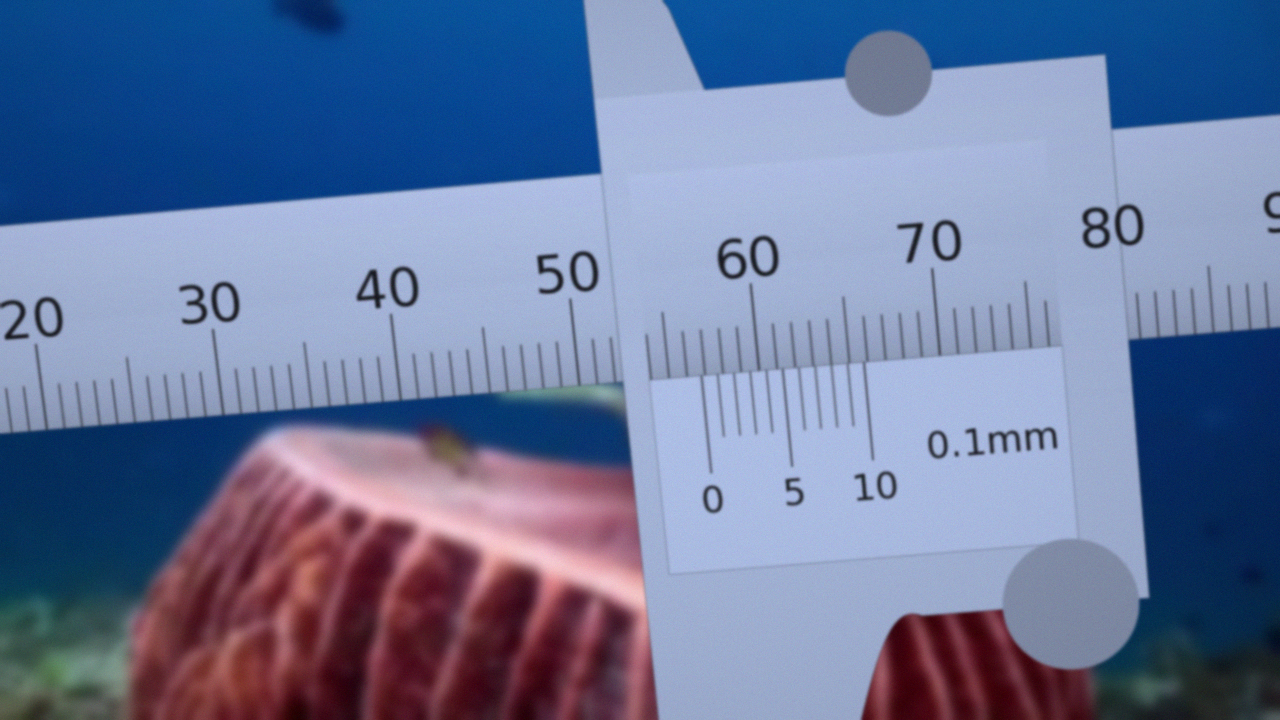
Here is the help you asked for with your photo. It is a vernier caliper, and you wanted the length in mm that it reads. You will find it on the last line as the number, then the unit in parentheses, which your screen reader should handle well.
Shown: 56.8 (mm)
